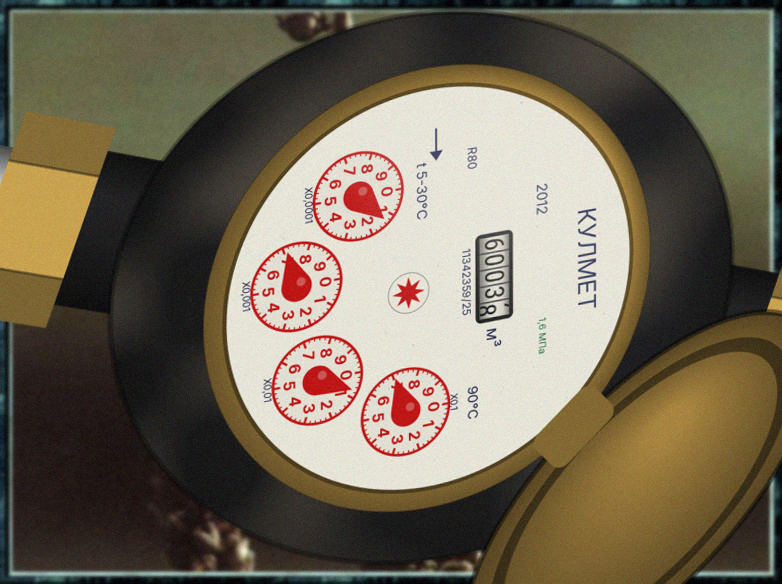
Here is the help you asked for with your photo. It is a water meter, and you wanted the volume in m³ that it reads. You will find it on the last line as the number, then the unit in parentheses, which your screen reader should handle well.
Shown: 60037.7071 (m³)
